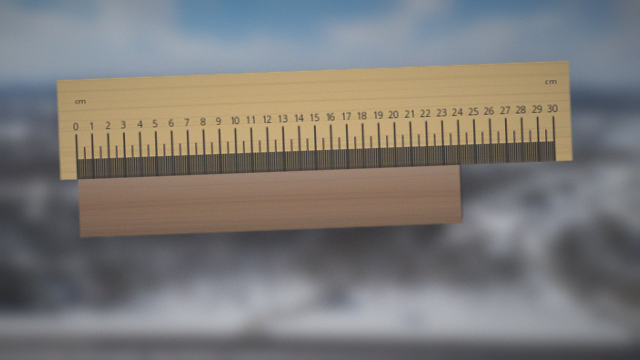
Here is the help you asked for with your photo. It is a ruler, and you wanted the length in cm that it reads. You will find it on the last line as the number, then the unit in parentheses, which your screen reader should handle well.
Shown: 24 (cm)
